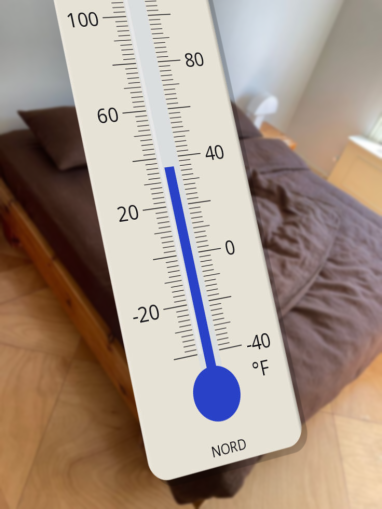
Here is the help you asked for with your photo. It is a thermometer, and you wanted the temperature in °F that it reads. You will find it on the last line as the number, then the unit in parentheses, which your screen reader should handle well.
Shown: 36 (°F)
